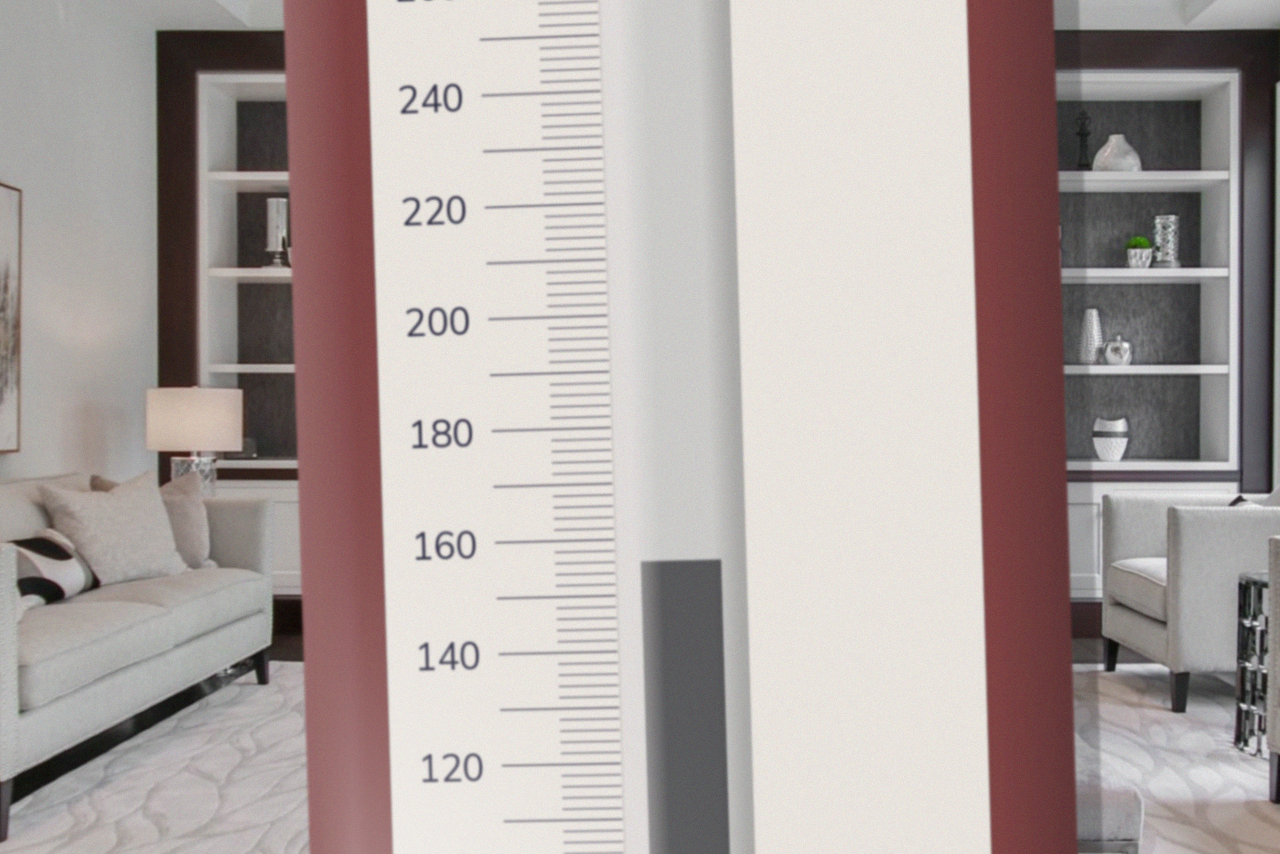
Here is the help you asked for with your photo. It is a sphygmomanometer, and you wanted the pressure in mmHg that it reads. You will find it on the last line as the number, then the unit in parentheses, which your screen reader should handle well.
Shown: 156 (mmHg)
